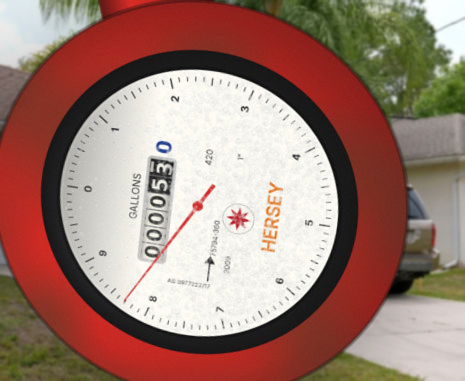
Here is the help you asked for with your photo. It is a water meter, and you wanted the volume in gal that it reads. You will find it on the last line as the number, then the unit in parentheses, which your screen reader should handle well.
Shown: 528.3 (gal)
